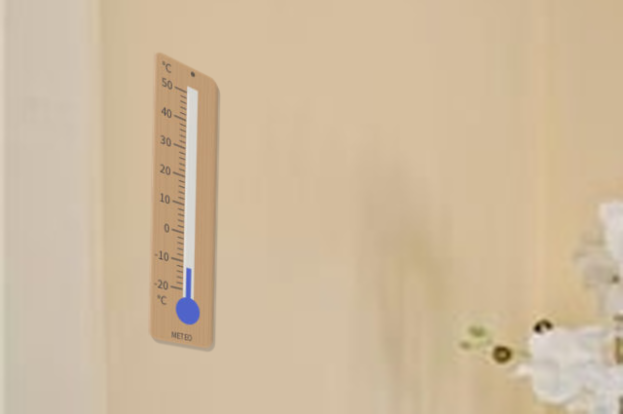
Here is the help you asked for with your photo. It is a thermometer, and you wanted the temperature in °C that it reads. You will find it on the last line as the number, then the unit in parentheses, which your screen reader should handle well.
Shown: -12 (°C)
